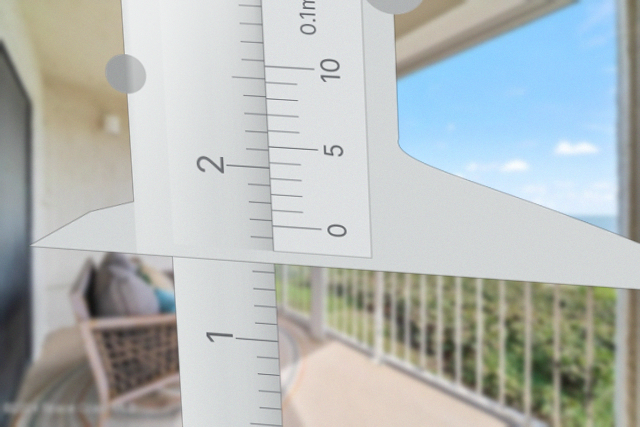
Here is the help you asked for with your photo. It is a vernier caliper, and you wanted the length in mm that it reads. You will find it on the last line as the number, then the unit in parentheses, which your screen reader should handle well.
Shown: 16.7 (mm)
